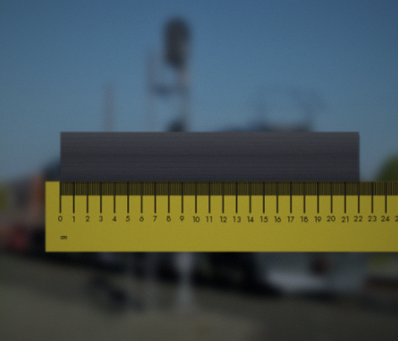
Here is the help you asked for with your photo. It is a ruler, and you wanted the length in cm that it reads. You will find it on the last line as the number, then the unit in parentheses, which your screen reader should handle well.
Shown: 22 (cm)
